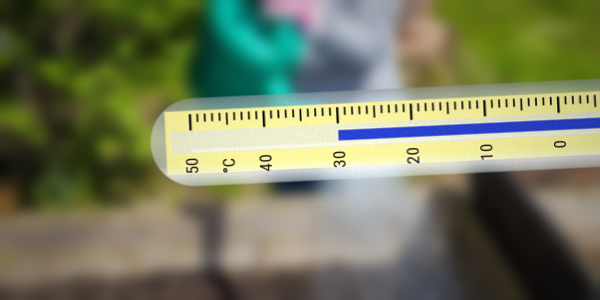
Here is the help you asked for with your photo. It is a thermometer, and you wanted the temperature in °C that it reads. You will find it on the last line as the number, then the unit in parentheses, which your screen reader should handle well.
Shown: 30 (°C)
